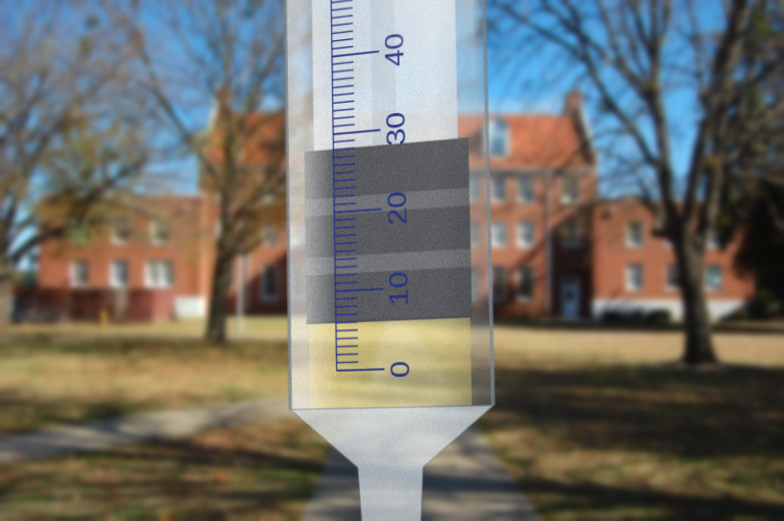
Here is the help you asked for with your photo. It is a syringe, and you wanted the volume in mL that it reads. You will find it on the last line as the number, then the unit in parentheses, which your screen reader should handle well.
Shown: 6 (mL)
